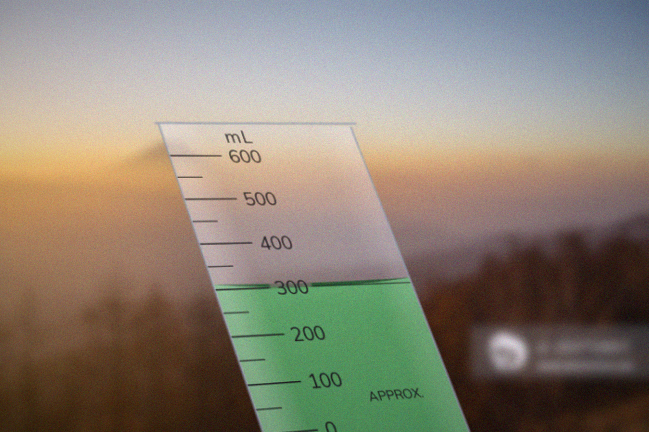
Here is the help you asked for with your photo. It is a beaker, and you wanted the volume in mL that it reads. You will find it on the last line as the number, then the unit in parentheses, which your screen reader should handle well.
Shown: 300 (mL)
